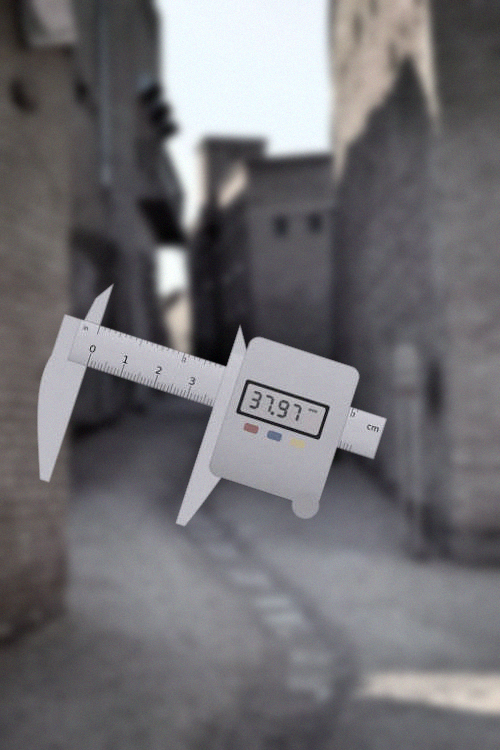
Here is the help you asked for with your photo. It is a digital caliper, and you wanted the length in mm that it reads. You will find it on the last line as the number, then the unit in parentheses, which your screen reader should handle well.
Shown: 37.97 (mm)
